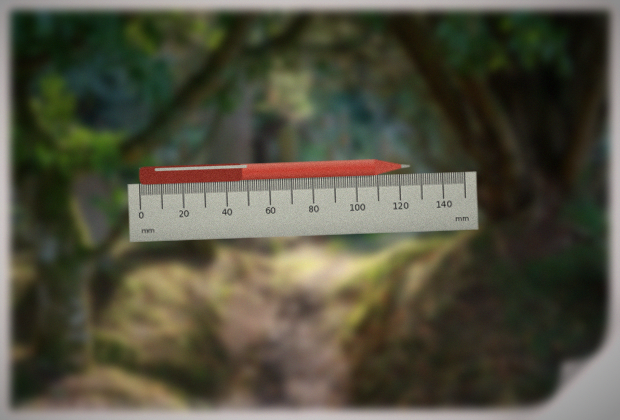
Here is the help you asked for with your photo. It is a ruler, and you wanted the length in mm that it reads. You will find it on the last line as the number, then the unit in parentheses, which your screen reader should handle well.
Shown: 125 (mm)
